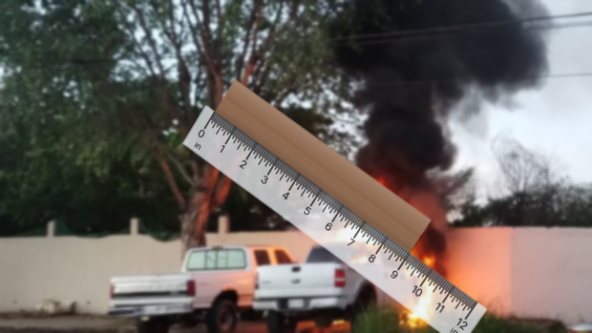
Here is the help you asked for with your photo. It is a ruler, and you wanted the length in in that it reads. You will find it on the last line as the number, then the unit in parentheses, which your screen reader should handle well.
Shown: 9 (in)
